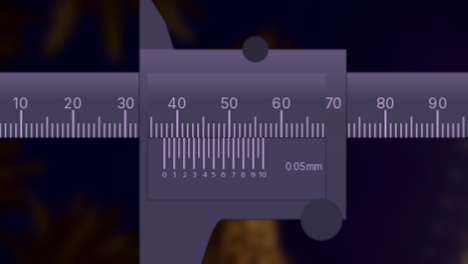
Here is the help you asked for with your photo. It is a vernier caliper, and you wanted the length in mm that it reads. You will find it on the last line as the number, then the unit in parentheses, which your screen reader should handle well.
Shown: 37.5 (mm)
